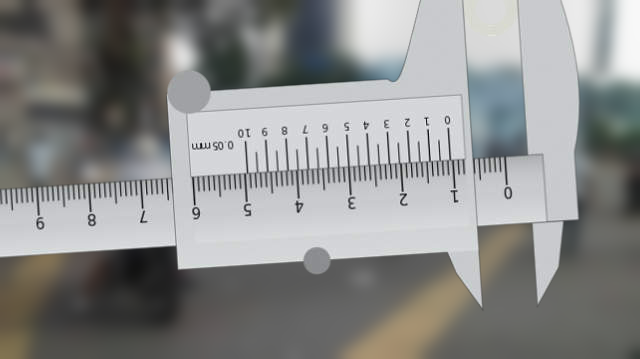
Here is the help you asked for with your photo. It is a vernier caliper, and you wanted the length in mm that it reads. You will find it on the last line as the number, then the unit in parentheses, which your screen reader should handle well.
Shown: 10.5 (mm)
